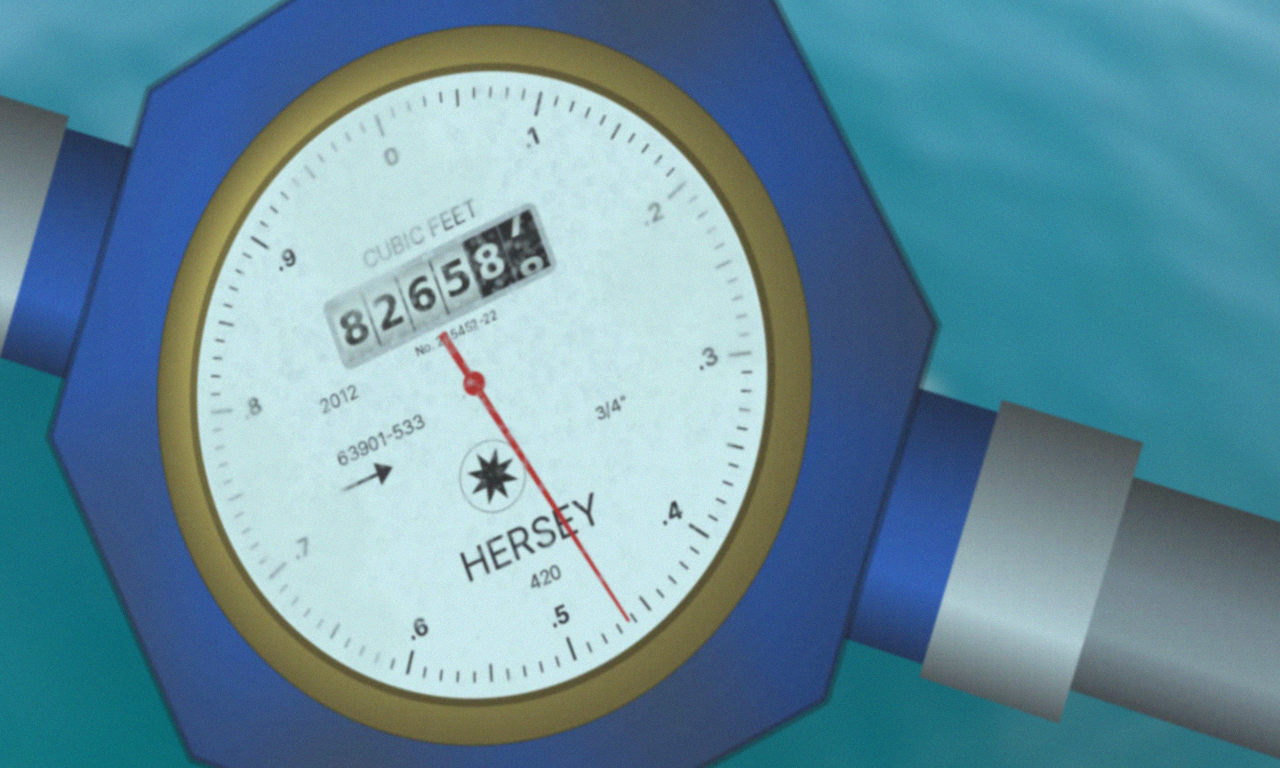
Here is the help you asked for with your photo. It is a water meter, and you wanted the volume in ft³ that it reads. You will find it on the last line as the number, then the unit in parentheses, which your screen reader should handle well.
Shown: 826587.46 (ft³)
